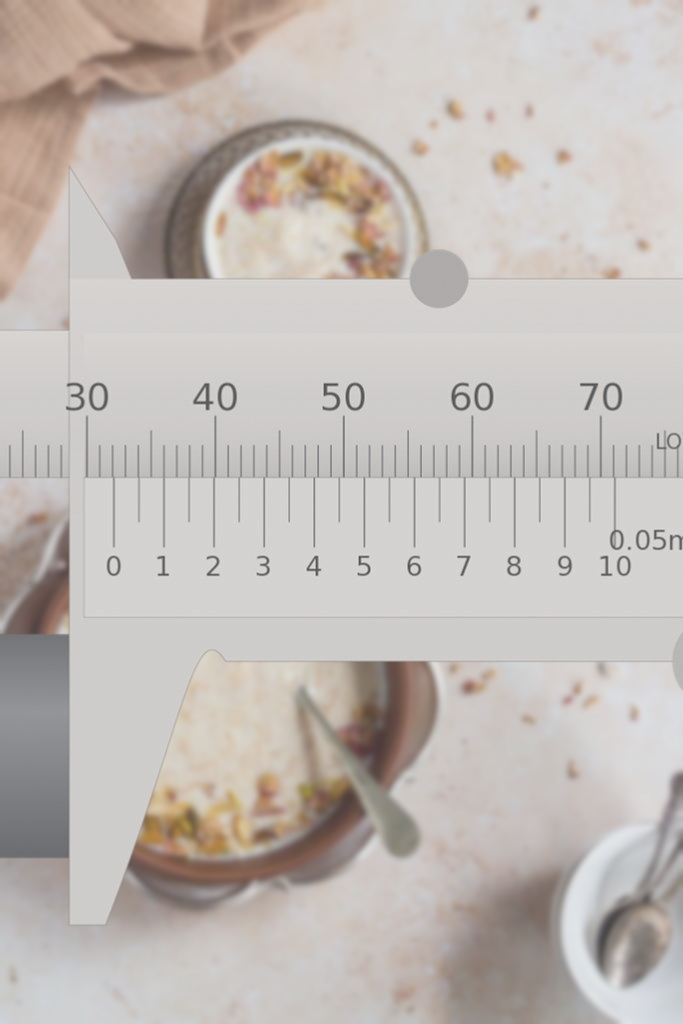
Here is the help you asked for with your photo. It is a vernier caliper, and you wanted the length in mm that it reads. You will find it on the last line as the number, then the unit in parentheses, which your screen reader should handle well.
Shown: 32.1 (mm)
